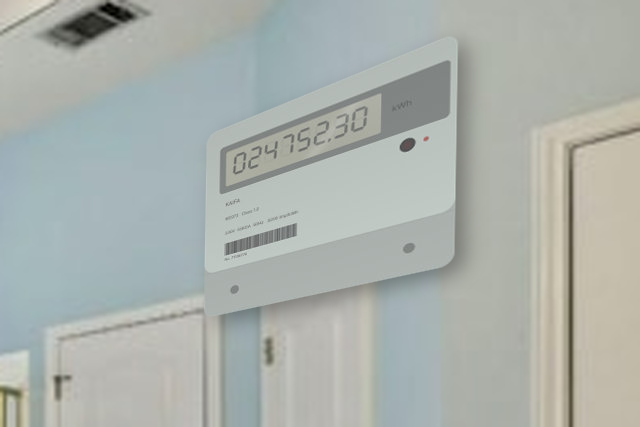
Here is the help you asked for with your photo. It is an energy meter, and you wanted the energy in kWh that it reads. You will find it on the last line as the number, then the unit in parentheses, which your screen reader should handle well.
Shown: 24752.30 (kWh)
